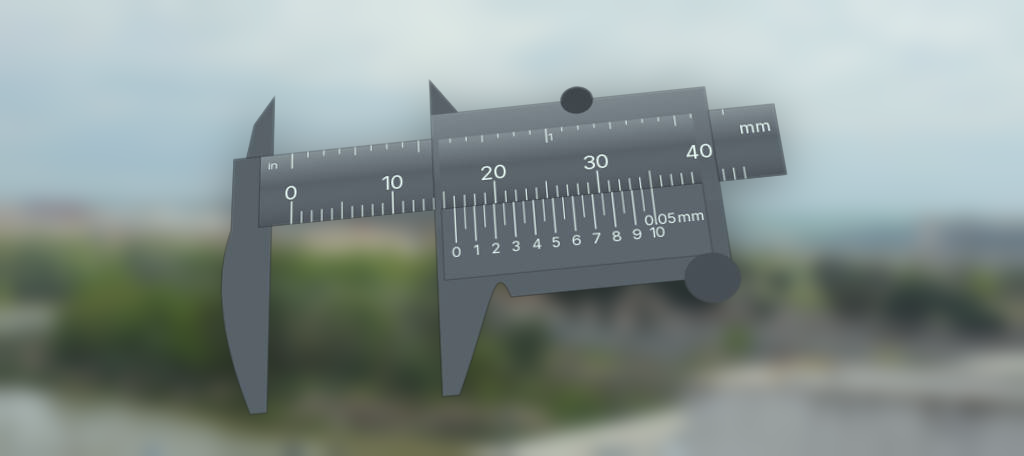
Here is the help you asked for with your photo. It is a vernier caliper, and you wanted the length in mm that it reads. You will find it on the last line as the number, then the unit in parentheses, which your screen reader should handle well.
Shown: 16.0 (mm)
